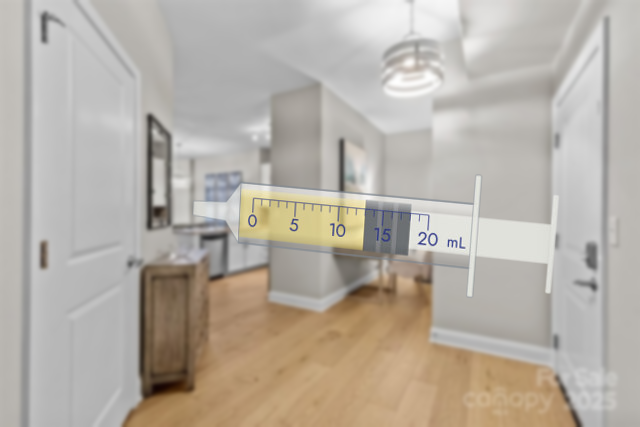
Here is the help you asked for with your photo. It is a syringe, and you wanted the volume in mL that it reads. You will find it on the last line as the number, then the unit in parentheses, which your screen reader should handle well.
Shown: 13 (mL)
